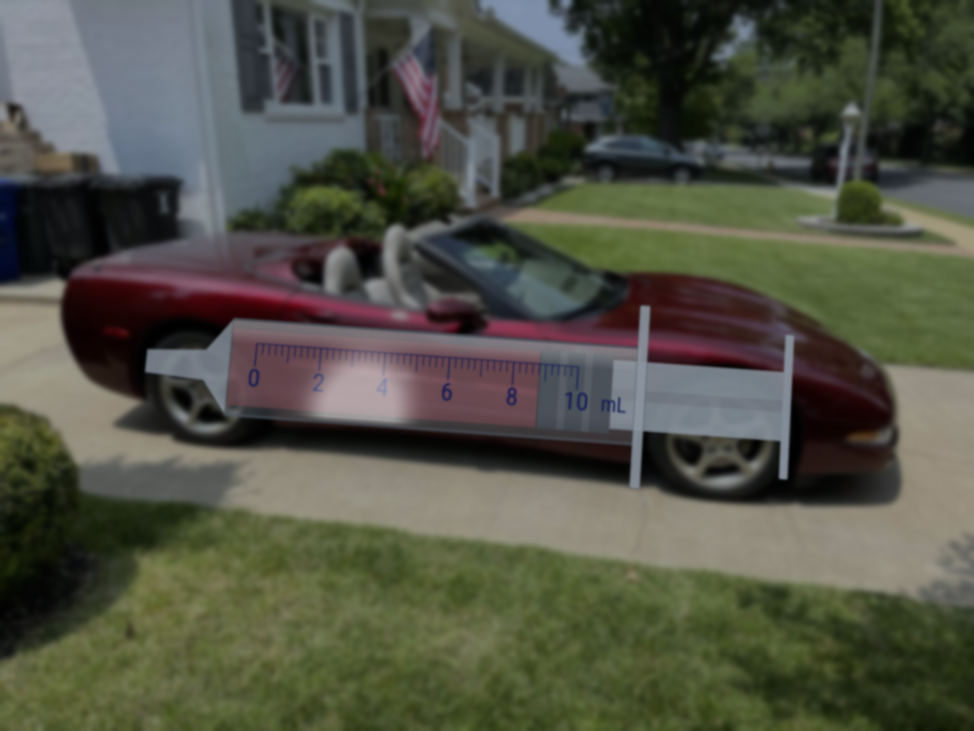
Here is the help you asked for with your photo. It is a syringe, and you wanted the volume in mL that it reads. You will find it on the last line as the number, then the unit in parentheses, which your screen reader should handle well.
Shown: 8.8 (mL)
